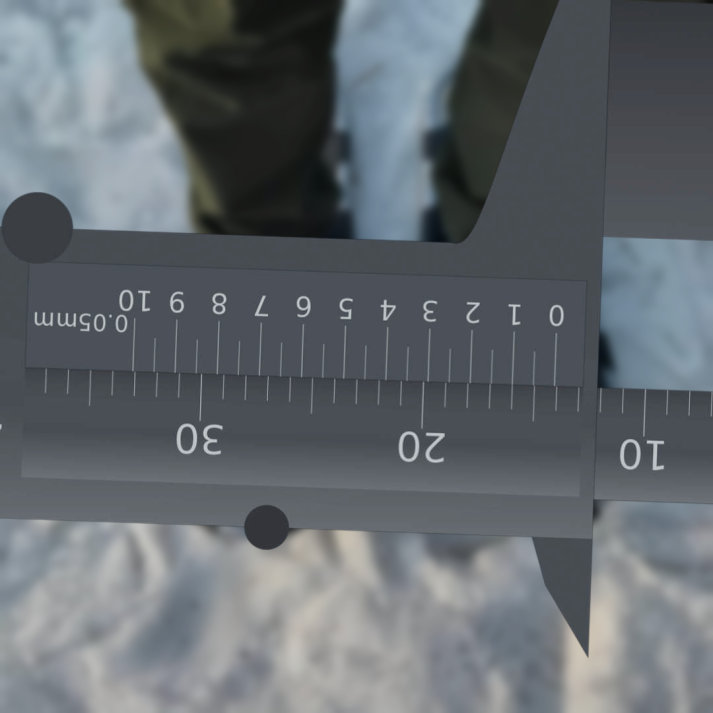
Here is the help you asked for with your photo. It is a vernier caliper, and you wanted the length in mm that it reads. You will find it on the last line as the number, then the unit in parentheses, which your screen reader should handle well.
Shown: 14.10 (mm)
